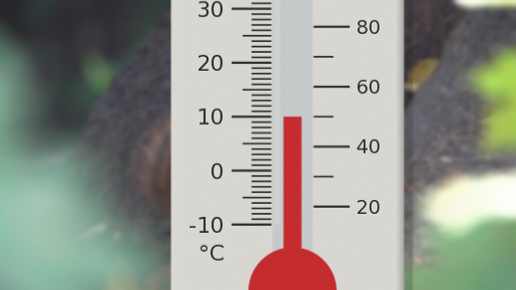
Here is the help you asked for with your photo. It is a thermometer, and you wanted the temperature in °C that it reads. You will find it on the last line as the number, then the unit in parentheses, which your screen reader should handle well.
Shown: 10 (°C)
